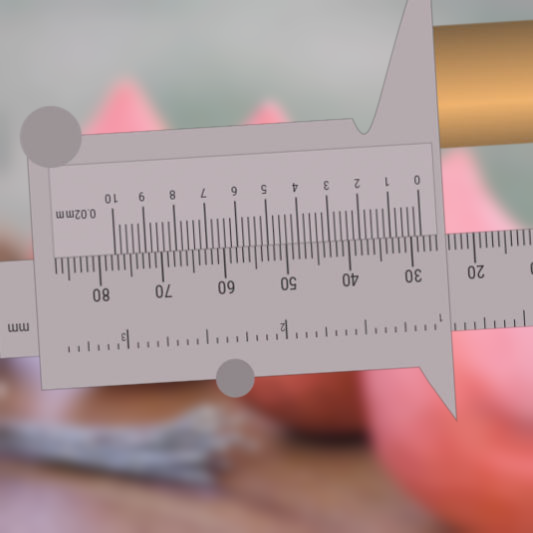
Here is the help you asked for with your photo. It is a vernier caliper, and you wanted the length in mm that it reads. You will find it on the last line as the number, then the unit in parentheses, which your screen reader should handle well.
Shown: 28.4 (mm)
